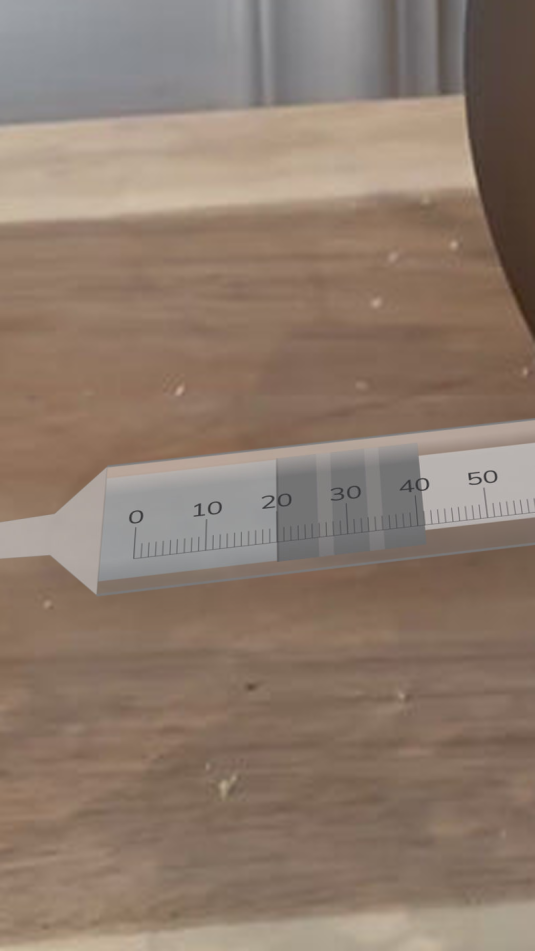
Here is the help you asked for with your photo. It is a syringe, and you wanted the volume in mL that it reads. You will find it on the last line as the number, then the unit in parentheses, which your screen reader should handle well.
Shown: 20 (mL)
